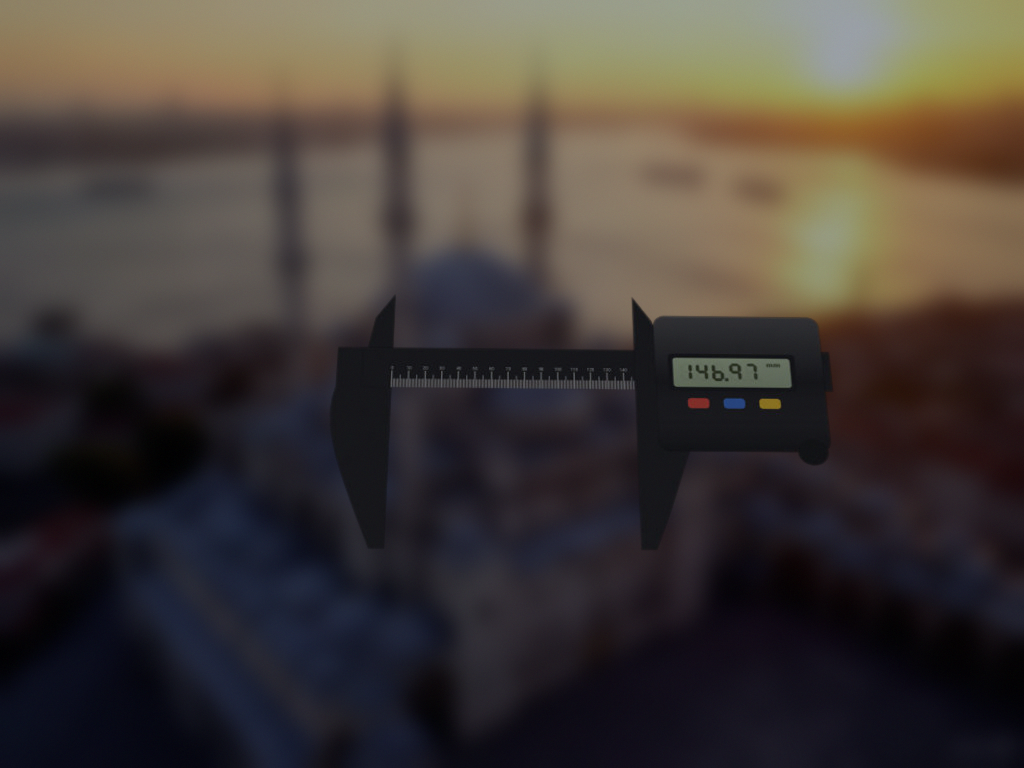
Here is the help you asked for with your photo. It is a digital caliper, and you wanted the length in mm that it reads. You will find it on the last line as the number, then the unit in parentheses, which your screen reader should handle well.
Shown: 146.97 (mm)
